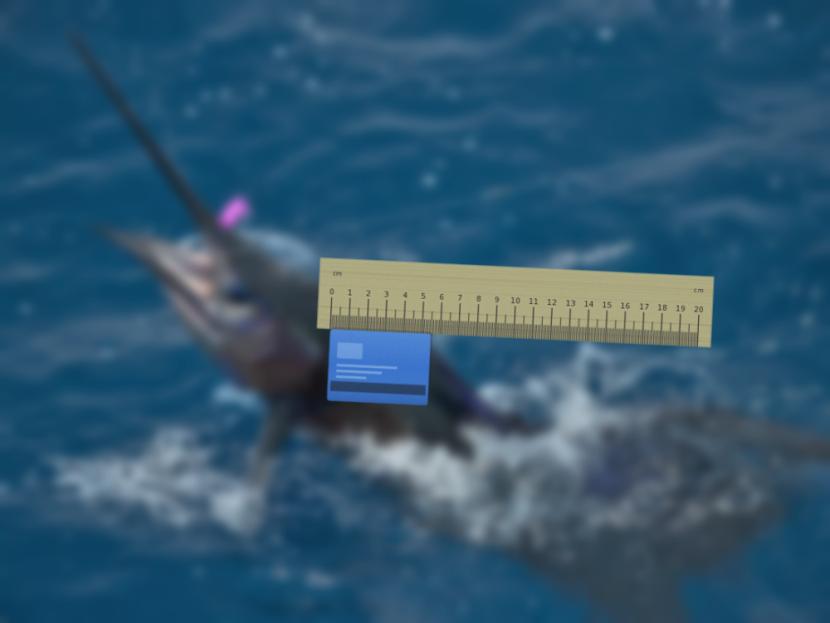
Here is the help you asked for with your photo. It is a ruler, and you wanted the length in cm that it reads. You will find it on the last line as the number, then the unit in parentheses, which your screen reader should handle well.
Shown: 5.5 (cm)
